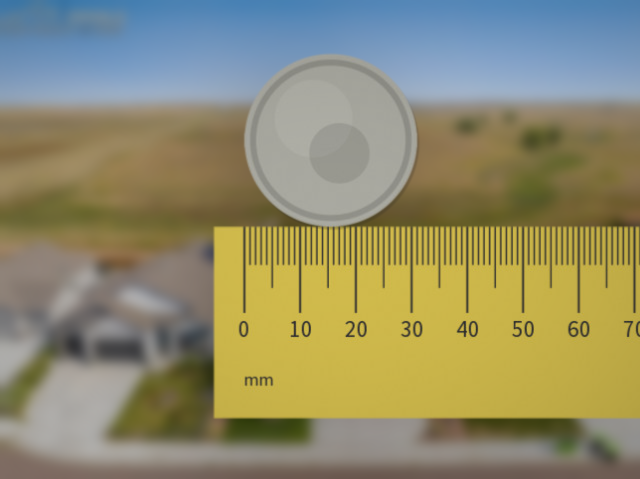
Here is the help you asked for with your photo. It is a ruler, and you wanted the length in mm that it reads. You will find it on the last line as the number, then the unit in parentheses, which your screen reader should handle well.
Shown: 31 (mm)
